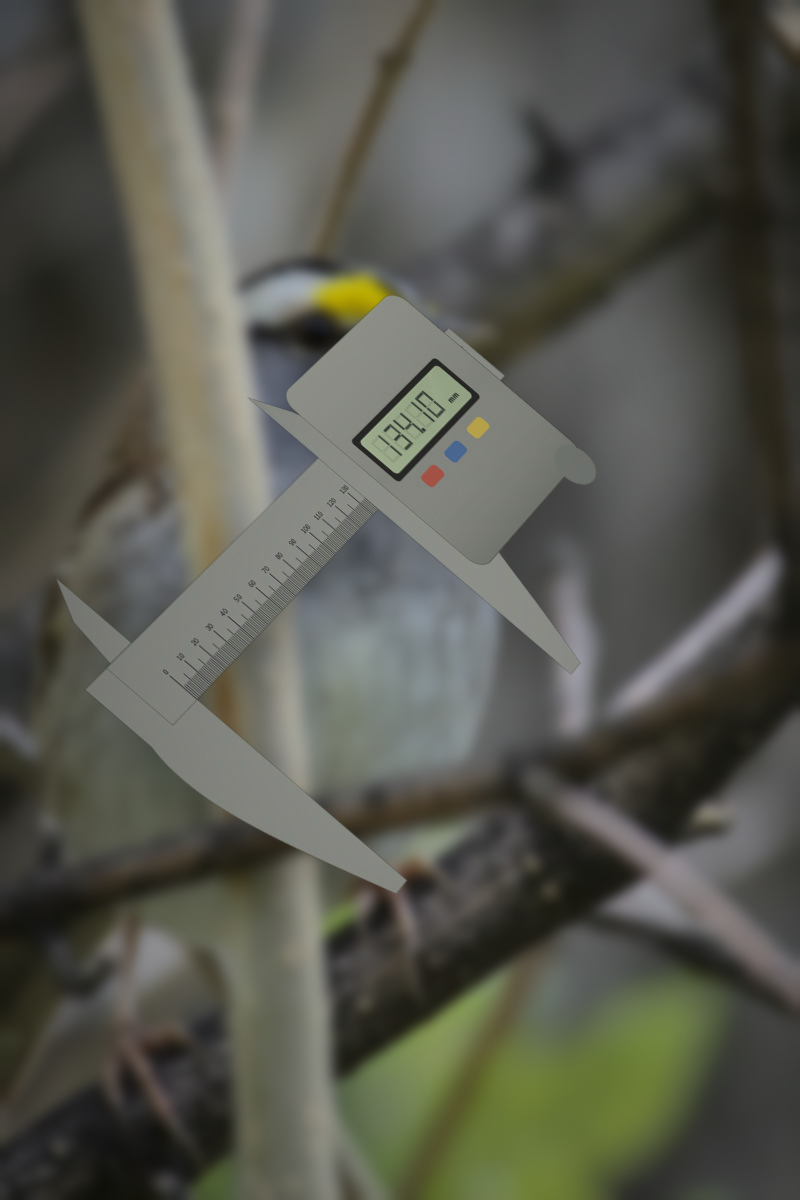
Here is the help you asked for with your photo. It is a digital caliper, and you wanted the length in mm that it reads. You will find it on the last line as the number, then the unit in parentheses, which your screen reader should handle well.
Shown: 134.10 (mm)
